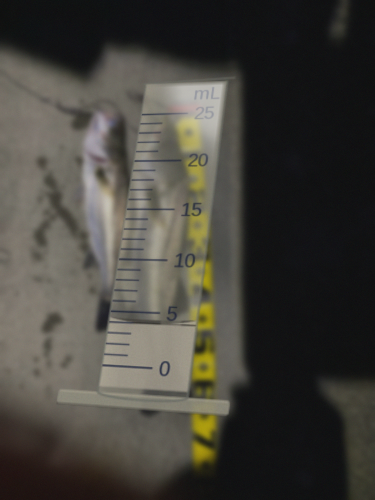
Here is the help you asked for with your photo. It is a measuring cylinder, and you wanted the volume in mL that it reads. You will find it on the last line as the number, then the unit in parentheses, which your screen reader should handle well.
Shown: 4 (mL)
